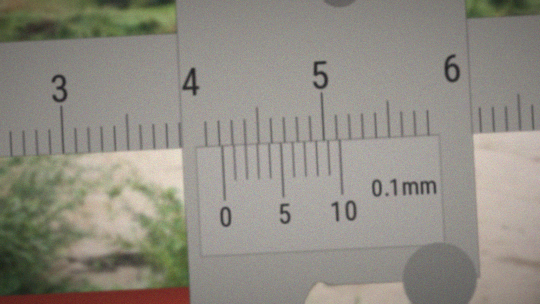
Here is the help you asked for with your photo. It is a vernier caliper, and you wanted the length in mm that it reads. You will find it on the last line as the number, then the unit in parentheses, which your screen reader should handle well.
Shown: 42.2 (mm)
